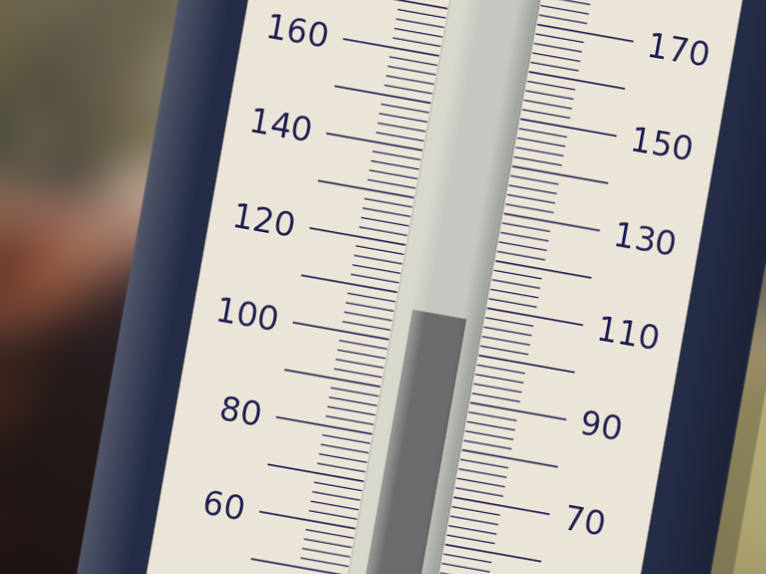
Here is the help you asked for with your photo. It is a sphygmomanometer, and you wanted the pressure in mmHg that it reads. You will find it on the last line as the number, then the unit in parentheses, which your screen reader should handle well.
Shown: 107 (mmHg)
